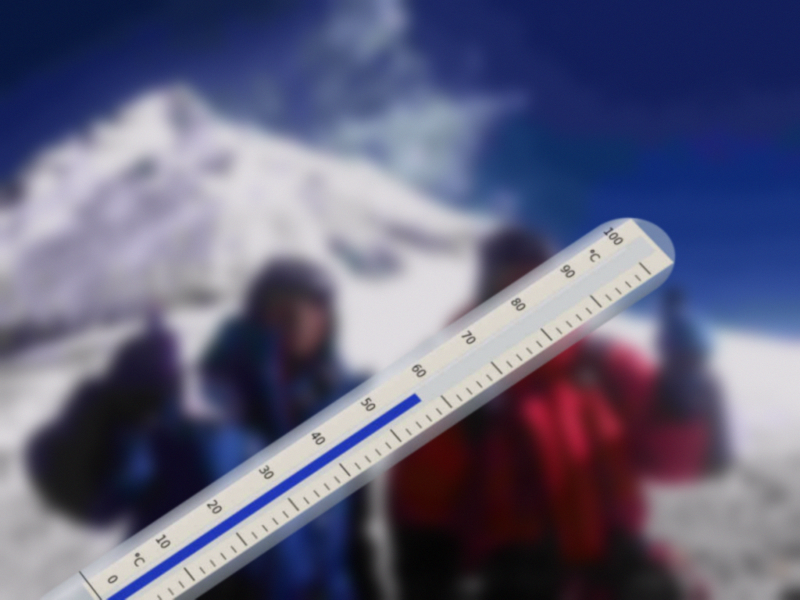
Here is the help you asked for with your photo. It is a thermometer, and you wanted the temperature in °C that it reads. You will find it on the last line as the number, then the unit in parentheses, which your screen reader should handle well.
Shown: 57 (°C)
